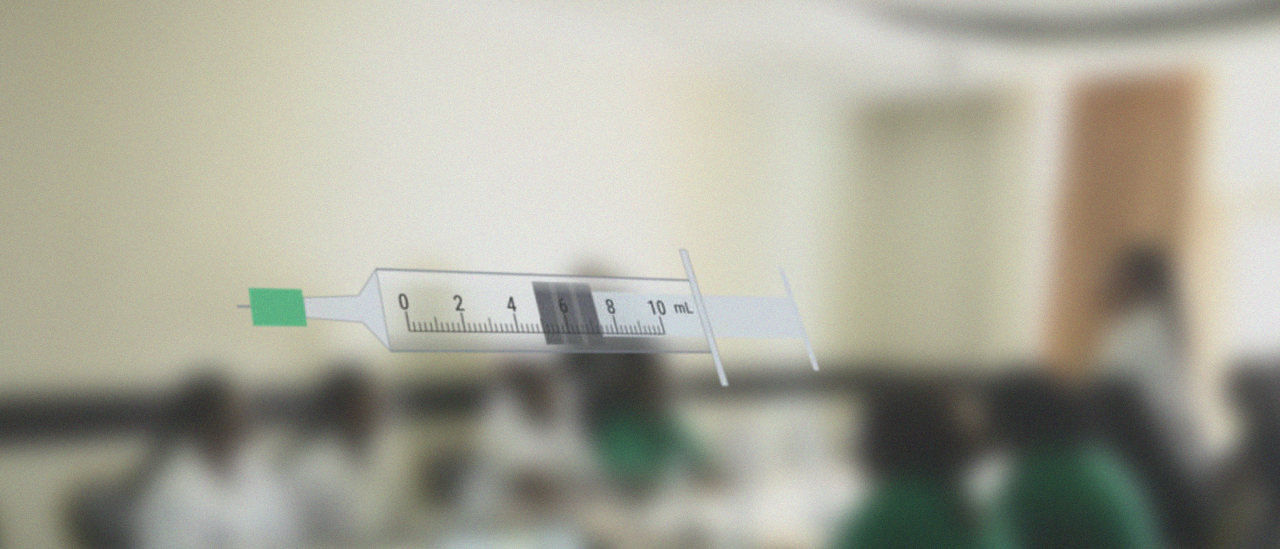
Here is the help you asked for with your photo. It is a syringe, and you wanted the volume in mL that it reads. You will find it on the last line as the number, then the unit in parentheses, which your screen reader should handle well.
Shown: 5 (mL)
